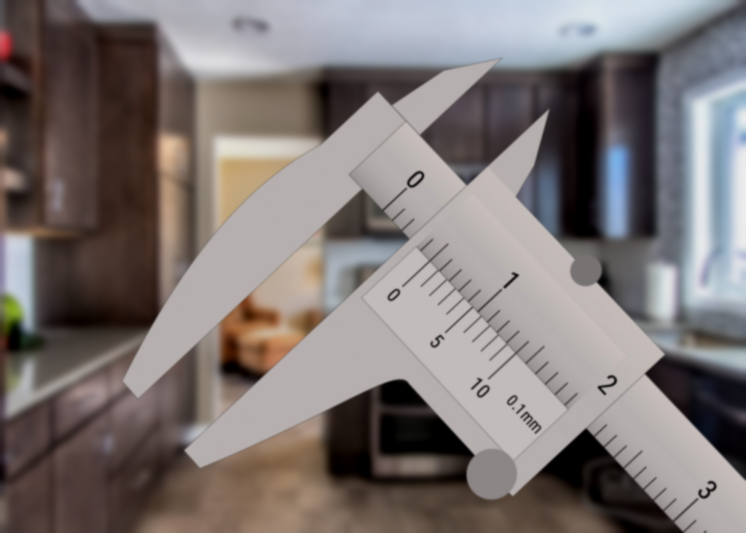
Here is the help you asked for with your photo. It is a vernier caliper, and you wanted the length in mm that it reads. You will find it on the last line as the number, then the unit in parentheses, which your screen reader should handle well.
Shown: 5.0 (mm)
